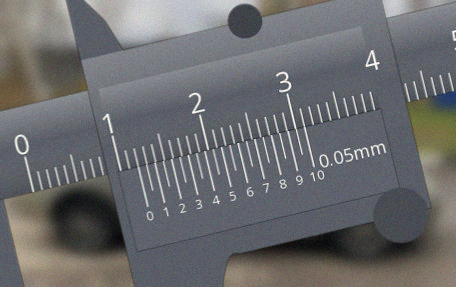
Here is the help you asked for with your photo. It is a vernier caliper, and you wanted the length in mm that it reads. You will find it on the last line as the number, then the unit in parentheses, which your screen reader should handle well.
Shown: 12.0 (mm)
